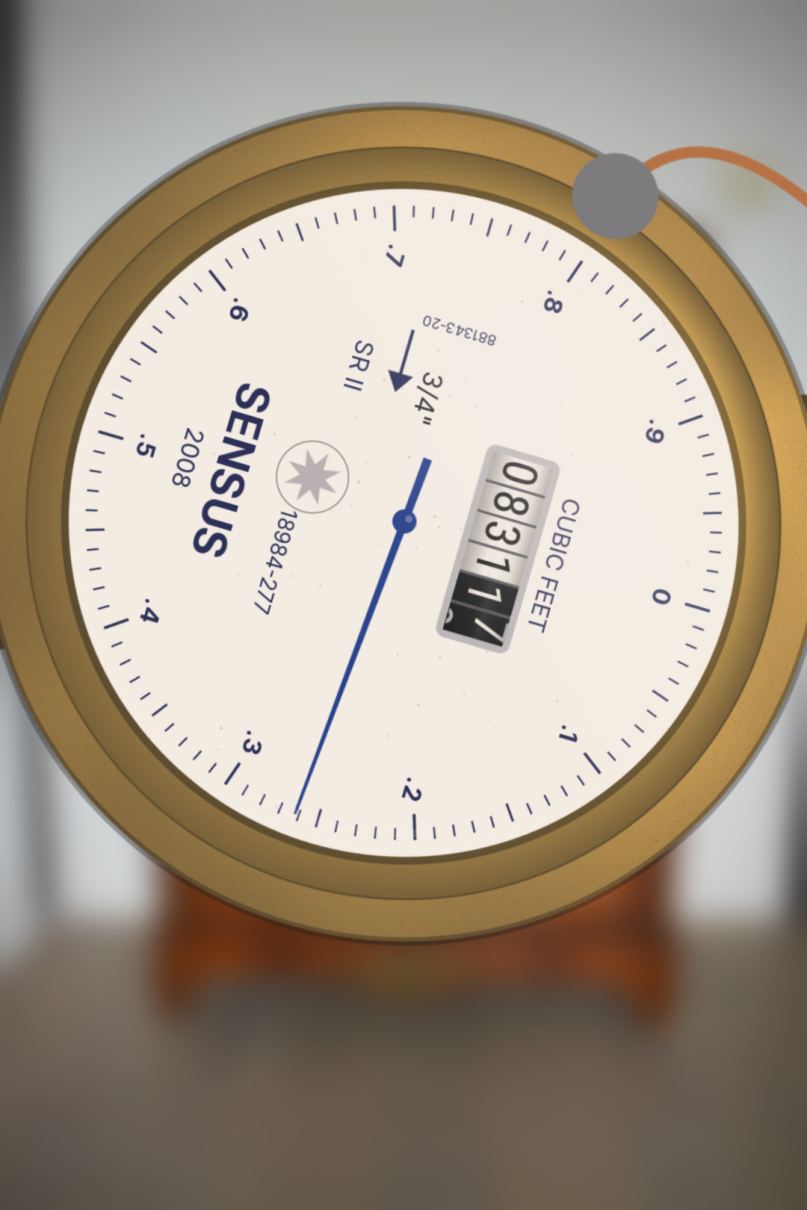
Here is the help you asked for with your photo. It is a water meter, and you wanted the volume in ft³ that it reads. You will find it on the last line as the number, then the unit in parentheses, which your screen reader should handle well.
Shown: 83117.26 (ft³)
